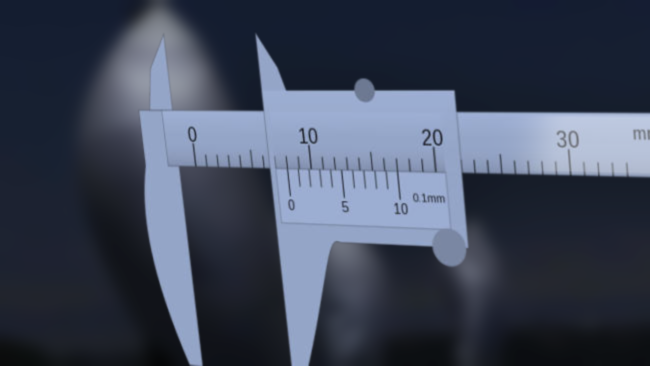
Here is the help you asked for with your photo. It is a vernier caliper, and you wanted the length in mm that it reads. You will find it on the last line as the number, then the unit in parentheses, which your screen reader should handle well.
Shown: 8.0 (mm)
